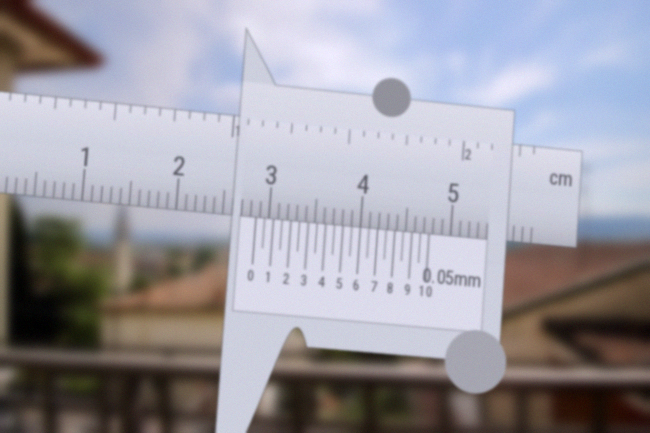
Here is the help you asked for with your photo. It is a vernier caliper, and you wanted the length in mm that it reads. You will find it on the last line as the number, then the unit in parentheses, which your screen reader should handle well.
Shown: 28.6 (mm)
